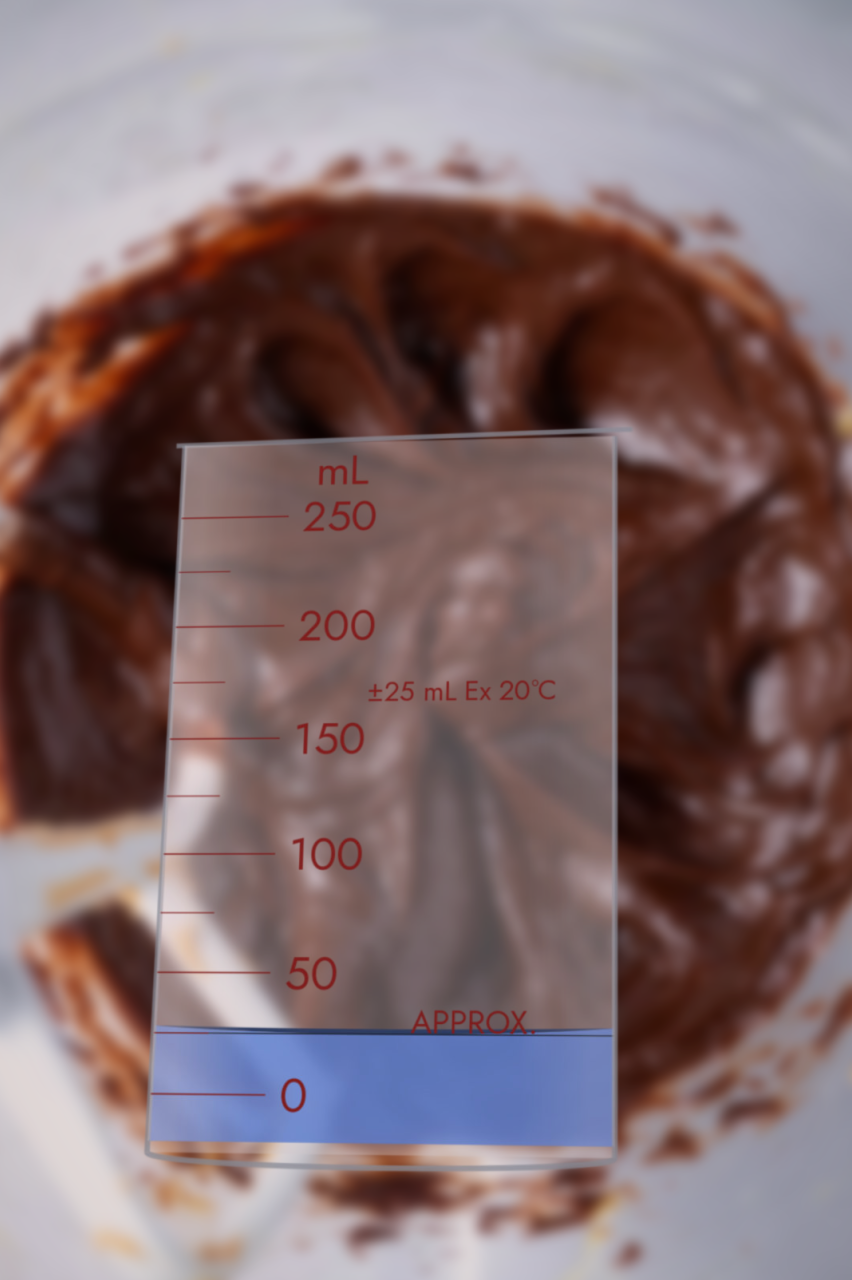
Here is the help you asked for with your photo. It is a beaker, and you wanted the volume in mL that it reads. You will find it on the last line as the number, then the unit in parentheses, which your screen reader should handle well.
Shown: 25 (mL)
